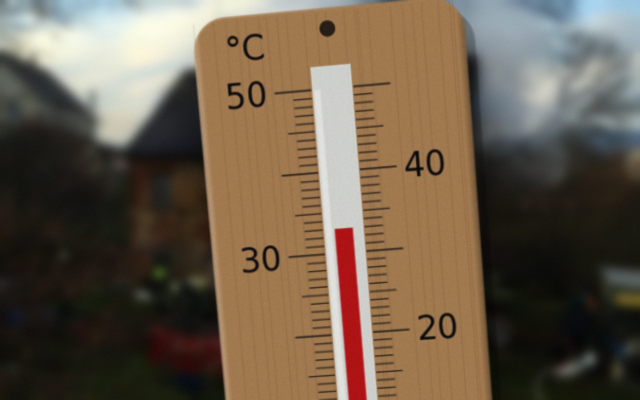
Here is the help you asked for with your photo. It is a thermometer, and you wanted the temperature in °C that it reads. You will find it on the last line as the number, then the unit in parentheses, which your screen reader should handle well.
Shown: 33 (°C)
